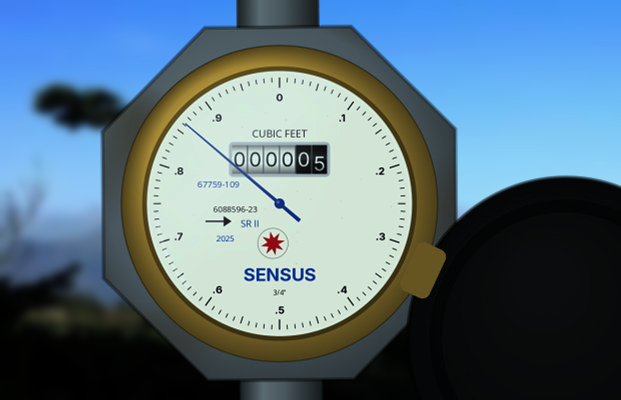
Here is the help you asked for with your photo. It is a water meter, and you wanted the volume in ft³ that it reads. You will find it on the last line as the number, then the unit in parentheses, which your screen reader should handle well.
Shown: 4.86 (ft³)
